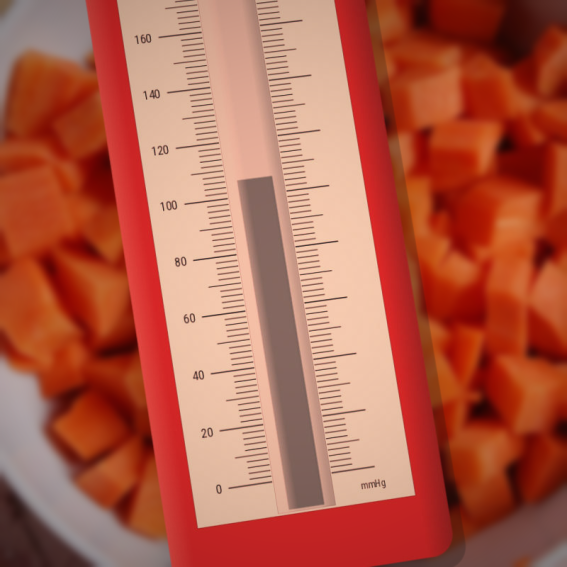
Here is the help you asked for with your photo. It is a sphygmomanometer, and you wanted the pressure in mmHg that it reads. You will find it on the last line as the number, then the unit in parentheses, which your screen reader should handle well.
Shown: 106 (mmHg)
